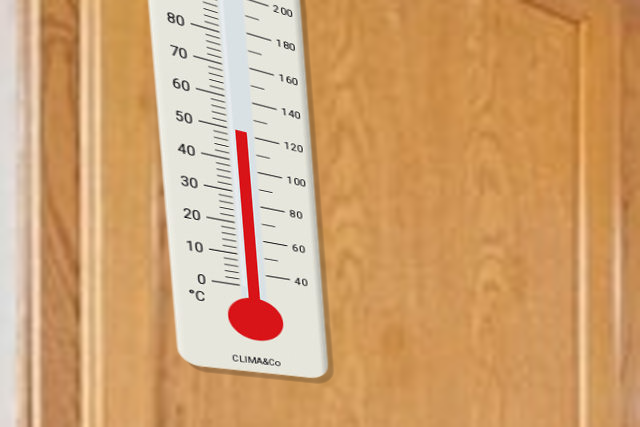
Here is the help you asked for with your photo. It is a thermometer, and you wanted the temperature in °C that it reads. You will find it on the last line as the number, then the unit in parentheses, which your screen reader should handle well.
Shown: 50 (°C)
